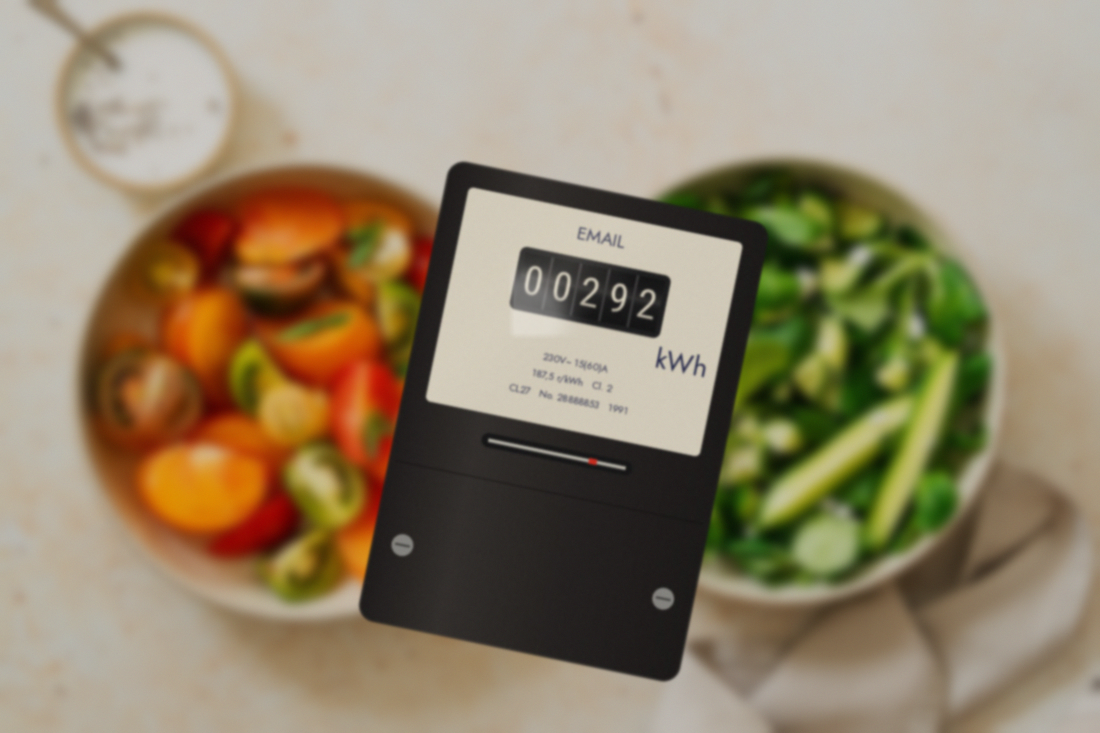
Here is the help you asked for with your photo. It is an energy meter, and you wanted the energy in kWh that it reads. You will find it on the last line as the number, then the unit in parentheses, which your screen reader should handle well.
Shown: 292 (kWh)
